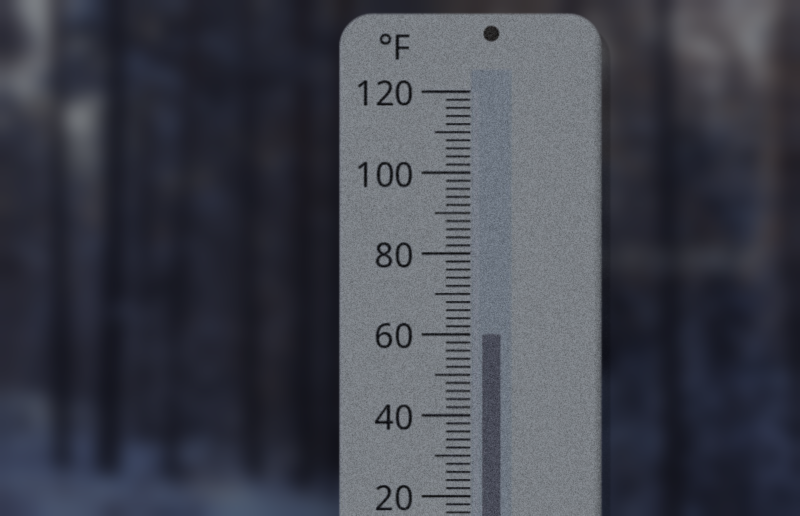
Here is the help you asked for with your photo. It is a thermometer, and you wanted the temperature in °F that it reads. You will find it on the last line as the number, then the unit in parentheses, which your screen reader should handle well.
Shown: 60 (°F)
